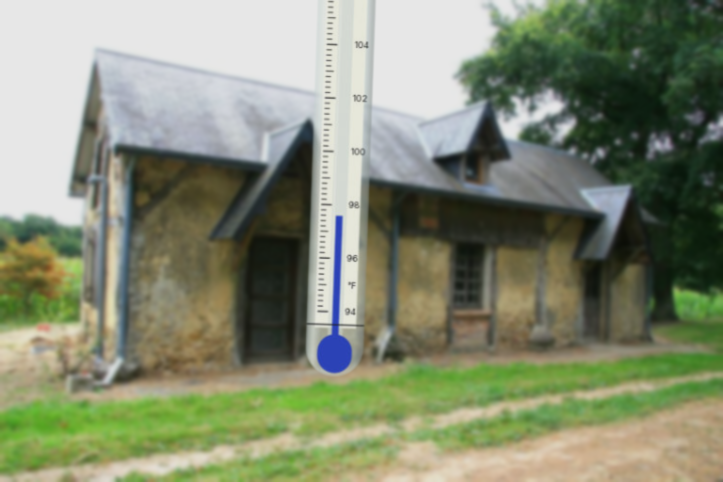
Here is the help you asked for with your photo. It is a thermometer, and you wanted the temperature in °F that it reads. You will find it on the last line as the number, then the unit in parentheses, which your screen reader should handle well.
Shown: 97.6 (°F)
